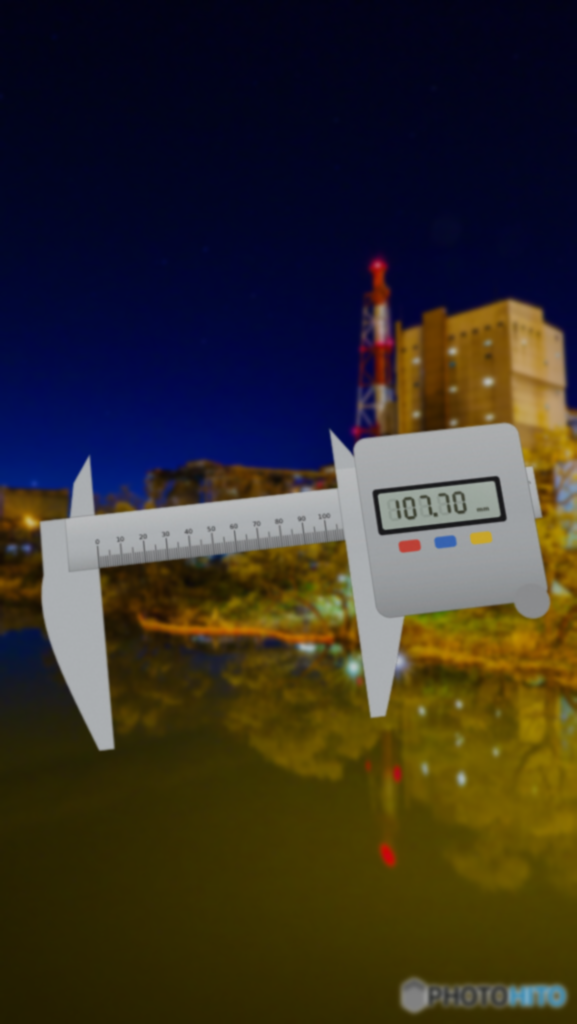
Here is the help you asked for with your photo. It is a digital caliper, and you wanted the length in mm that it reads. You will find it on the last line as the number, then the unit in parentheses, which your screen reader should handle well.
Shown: 107.70 (mm)
